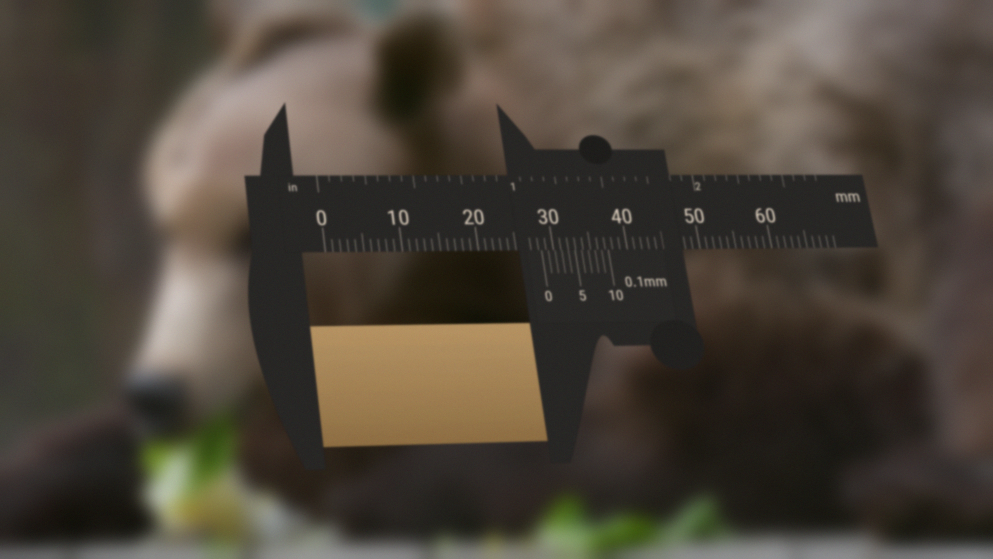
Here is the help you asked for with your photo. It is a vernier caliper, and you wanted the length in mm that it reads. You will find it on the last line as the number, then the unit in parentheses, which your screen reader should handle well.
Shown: 28.4 (mm)
